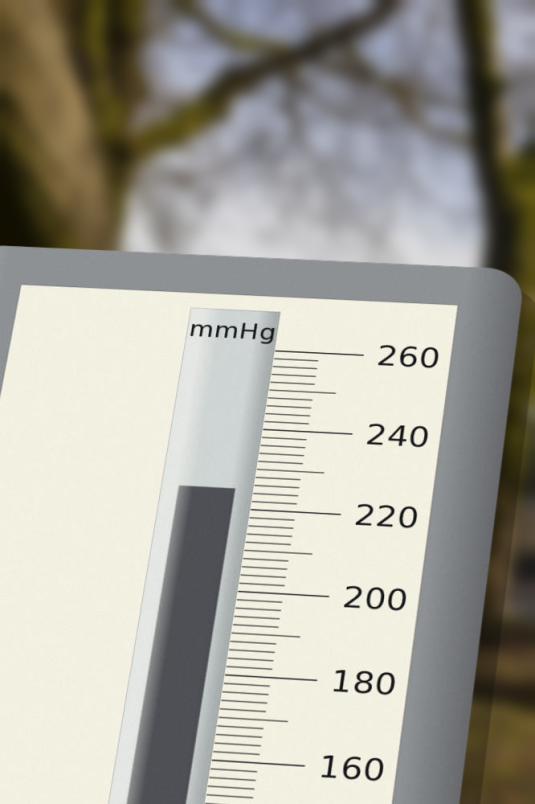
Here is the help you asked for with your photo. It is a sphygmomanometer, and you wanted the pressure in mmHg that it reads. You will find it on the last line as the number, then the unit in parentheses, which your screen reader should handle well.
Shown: 225 (mmHg)
